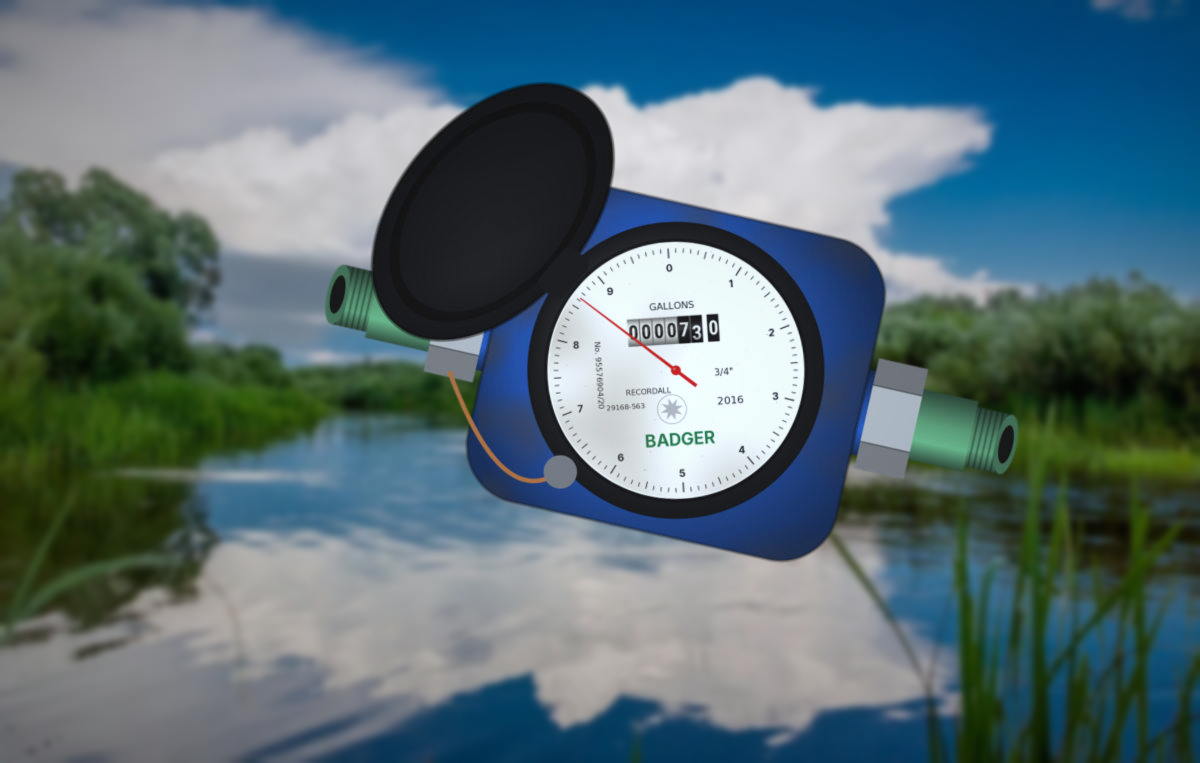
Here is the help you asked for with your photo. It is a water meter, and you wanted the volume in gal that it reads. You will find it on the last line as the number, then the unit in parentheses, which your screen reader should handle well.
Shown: 728.6 (gal)
